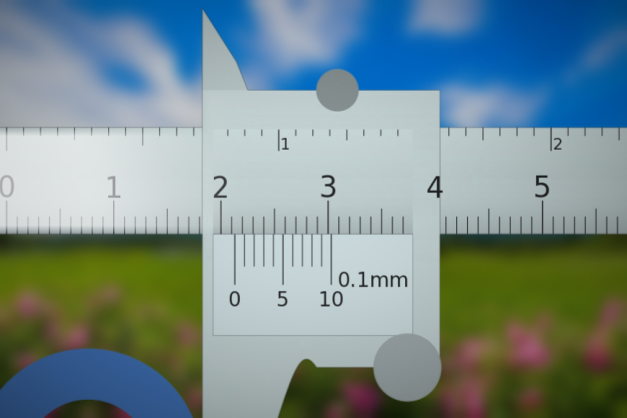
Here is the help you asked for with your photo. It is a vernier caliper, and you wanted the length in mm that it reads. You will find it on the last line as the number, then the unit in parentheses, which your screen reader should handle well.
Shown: 21.3 (mm)
